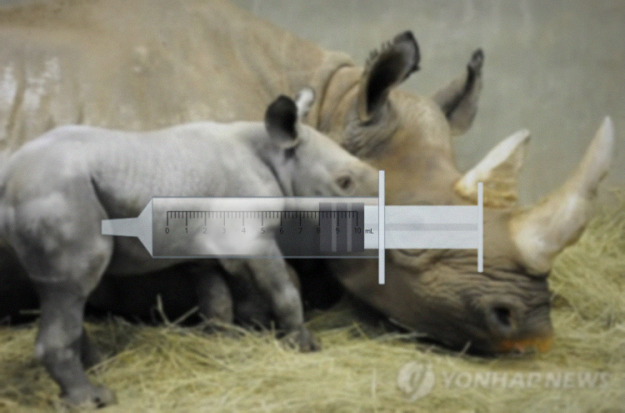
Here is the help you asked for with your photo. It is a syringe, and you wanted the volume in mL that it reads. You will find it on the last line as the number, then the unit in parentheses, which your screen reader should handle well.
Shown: 8 (mL)
